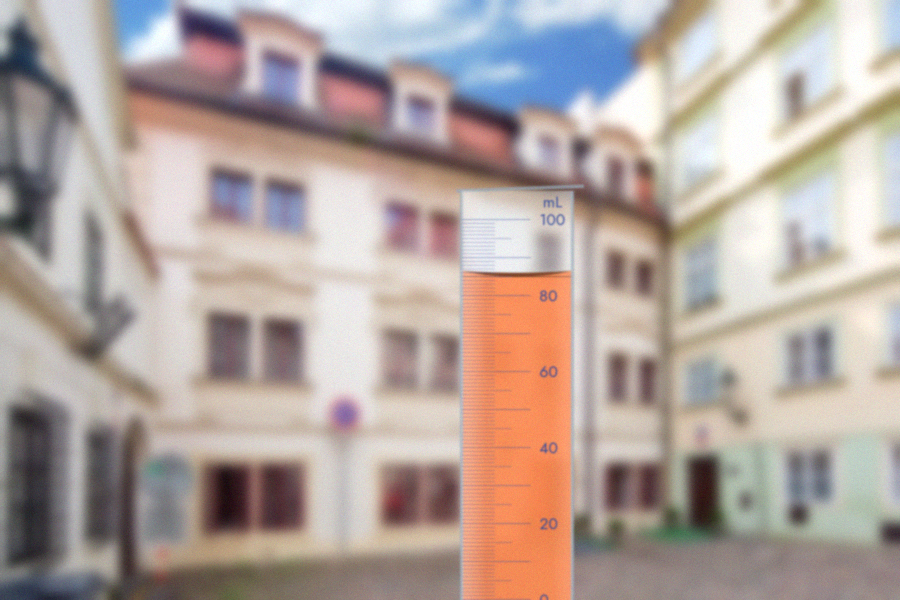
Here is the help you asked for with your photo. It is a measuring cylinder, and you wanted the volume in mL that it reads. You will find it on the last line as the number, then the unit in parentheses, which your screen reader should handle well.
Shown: 85 (mL)
